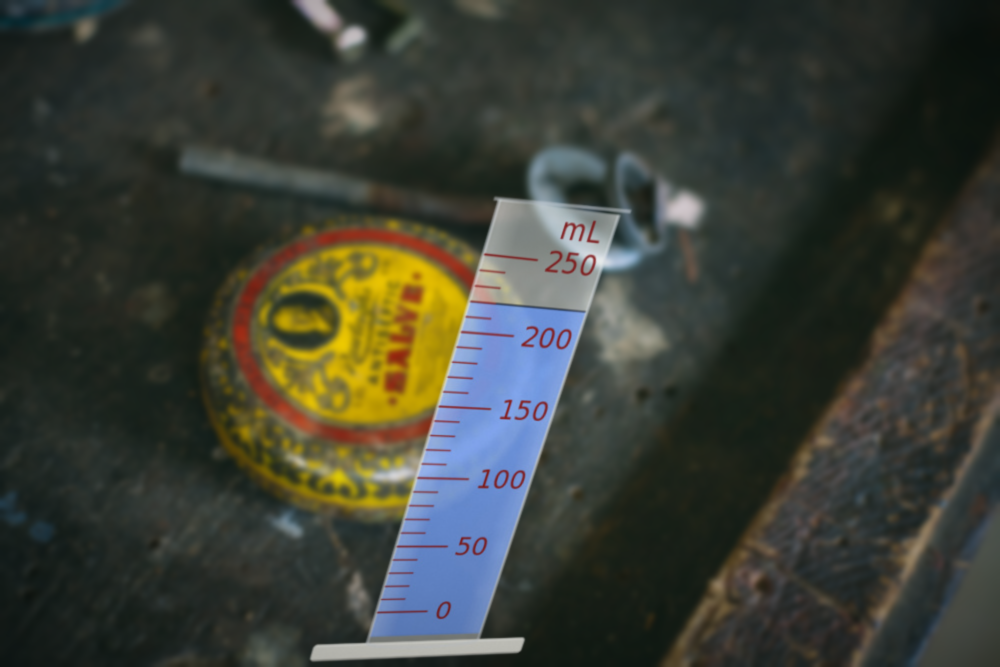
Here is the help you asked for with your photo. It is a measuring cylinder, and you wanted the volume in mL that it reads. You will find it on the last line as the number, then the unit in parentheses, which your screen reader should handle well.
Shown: 220 (mL)
